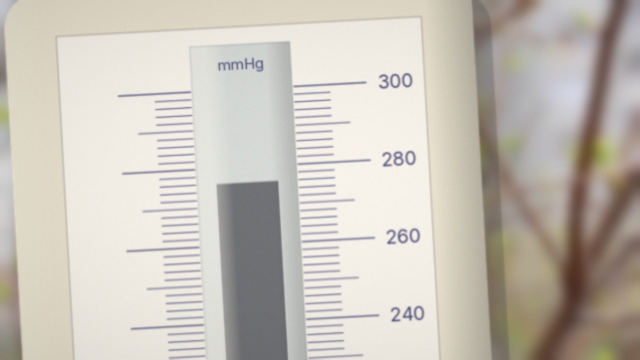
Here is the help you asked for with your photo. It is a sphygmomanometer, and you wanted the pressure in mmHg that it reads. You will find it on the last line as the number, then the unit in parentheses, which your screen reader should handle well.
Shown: 276 (mmHg)
